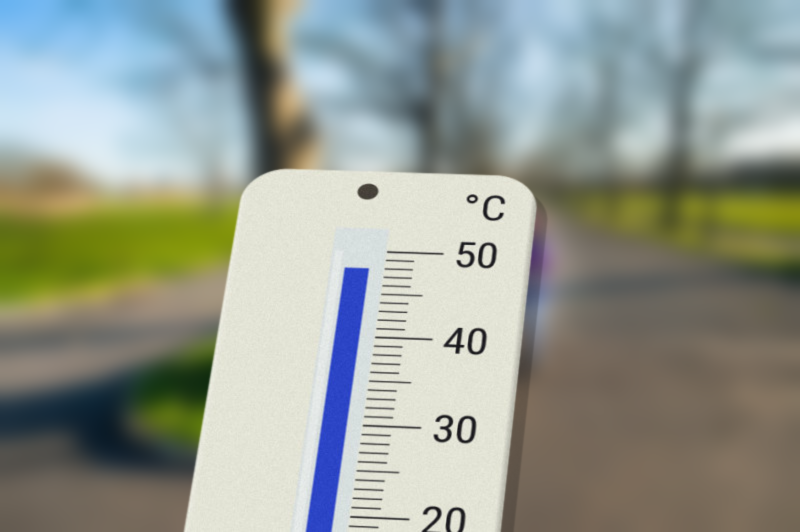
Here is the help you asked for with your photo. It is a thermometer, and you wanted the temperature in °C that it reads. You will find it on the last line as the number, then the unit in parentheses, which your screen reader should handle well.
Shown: 48 (°C)
